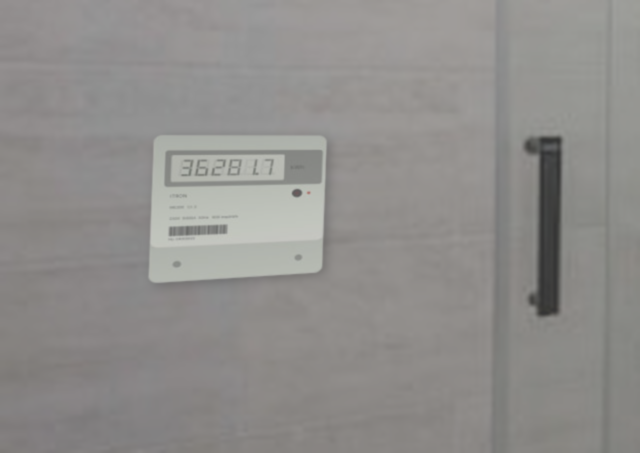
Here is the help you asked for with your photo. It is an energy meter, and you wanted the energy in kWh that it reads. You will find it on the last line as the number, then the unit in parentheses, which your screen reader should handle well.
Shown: 36281.7 (kWh)
